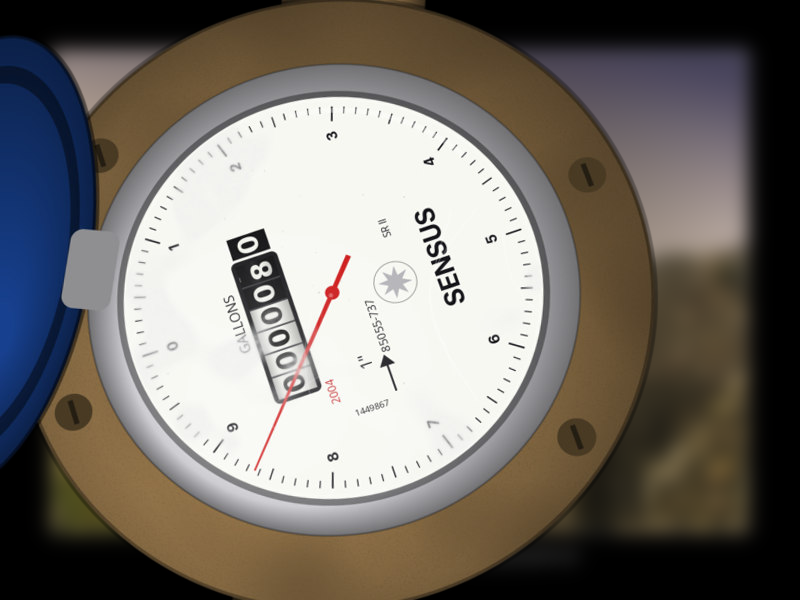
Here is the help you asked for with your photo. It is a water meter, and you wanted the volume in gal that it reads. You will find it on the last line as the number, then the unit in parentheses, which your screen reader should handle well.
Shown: 78.6 (gal)
